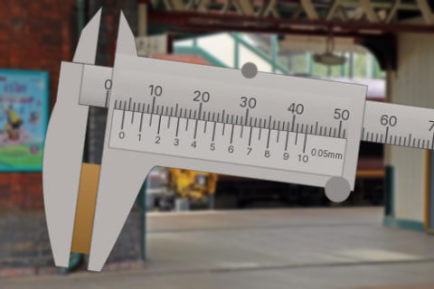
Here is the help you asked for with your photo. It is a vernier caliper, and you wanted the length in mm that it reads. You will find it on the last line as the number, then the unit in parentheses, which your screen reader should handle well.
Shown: 4.0 (mm)
